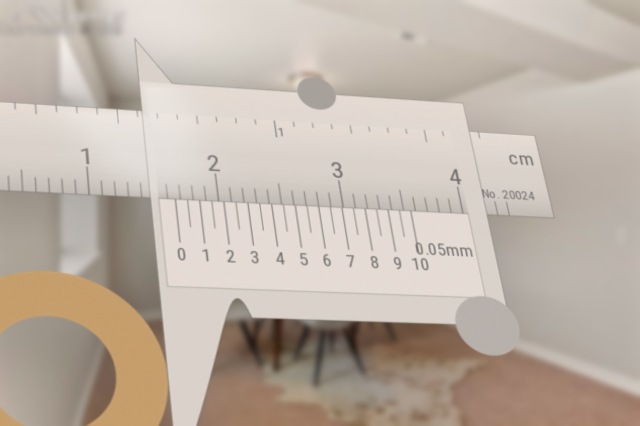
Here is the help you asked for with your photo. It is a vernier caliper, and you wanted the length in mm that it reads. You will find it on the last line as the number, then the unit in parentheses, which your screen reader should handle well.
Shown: 16.6 (mm)
